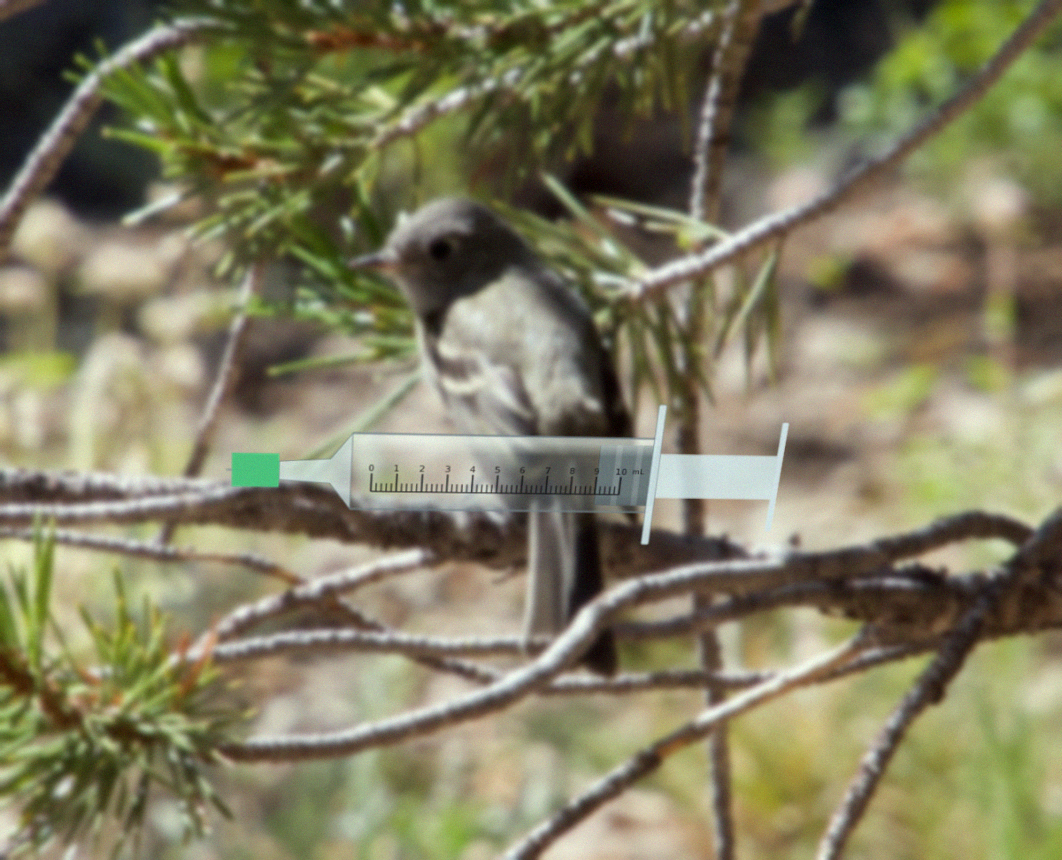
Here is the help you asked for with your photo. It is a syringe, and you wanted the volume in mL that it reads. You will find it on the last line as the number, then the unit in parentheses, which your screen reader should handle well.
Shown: 9 (mL)
